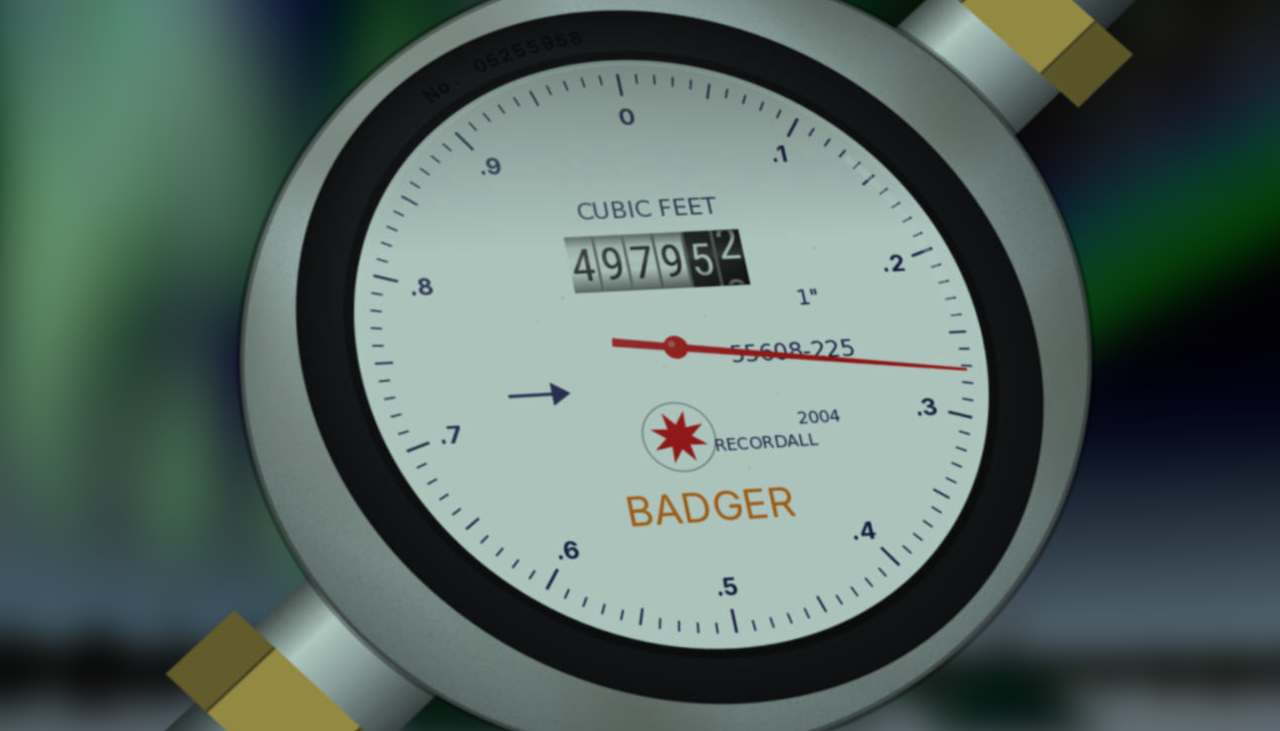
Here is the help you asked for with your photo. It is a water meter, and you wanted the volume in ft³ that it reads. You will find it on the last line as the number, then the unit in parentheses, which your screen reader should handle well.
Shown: 497952.27 (ft³)
